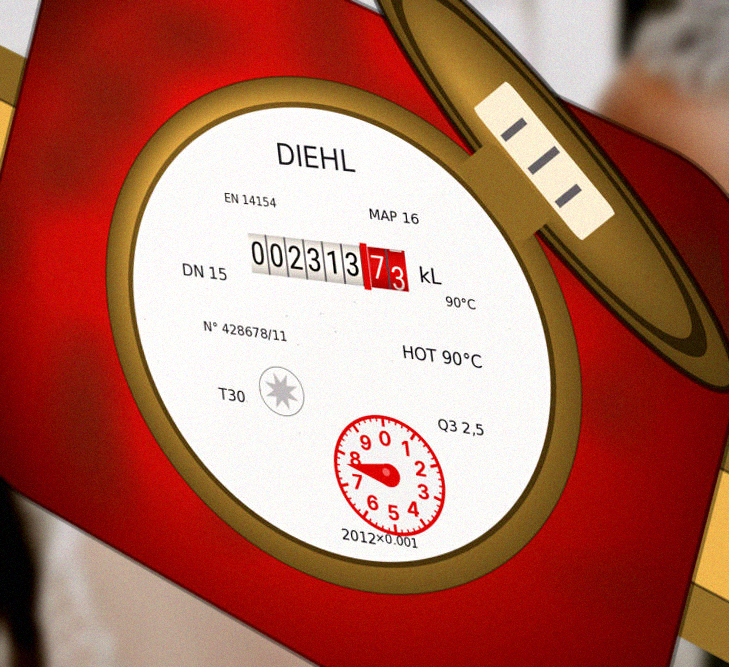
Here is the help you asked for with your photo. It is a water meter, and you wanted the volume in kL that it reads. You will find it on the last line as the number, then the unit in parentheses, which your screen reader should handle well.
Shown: 2313.727 (kL)
